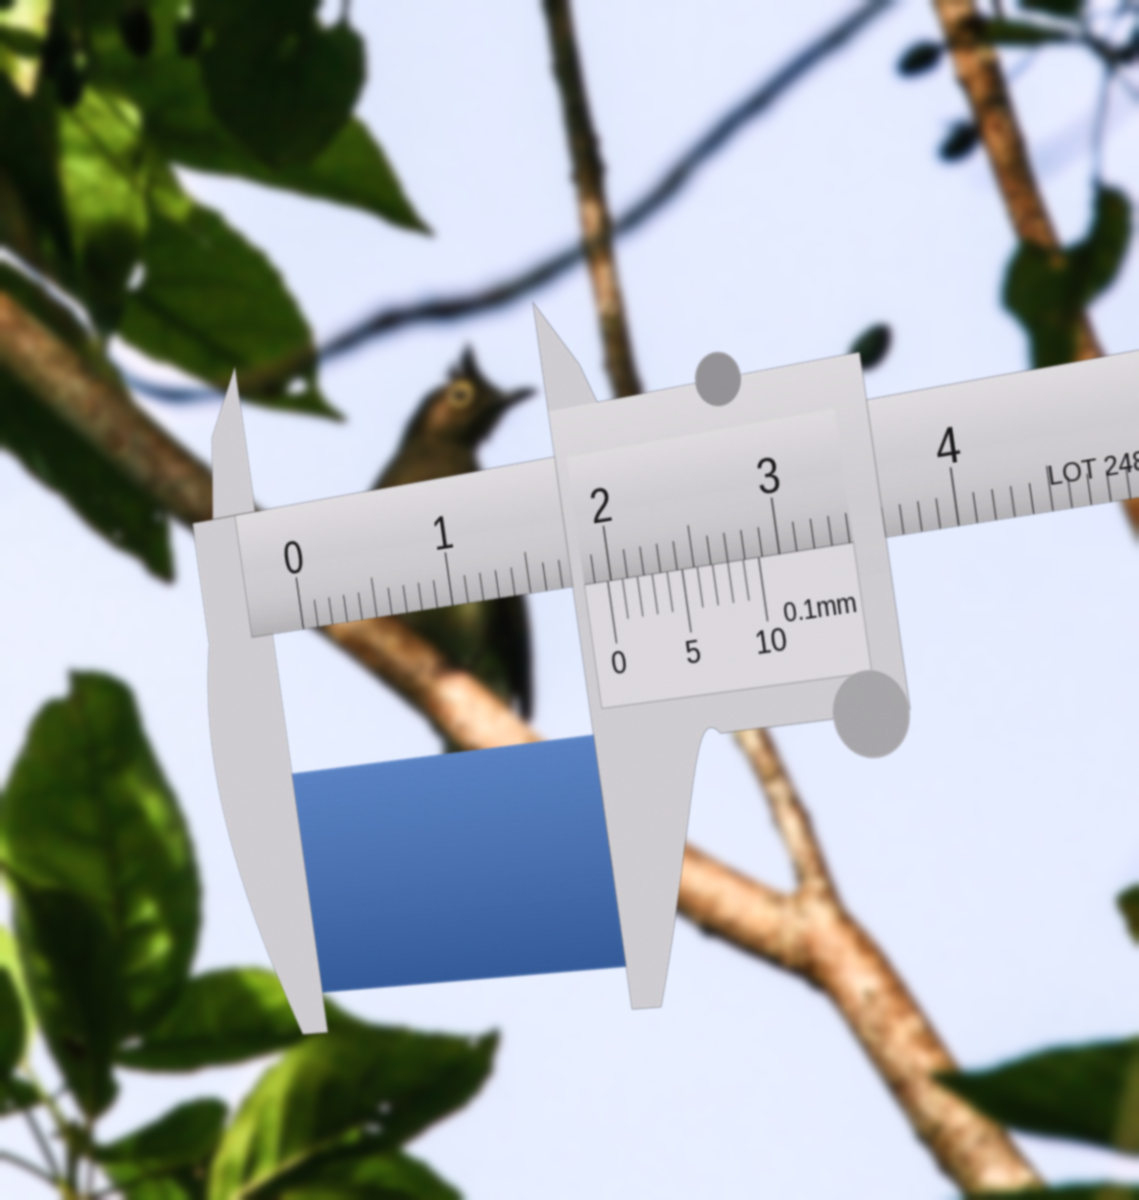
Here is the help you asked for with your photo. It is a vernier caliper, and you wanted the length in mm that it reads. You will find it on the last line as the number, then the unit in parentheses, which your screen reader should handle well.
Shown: 19.8 (mm)
